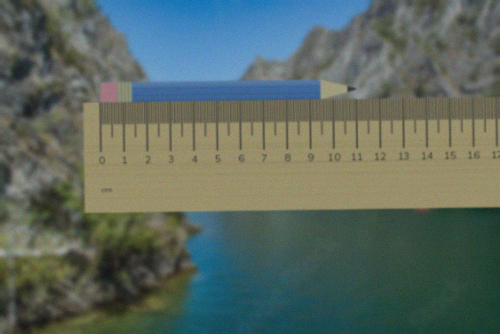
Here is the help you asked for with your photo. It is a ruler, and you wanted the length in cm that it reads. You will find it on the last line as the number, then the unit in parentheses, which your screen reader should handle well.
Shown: 11 (cm)
